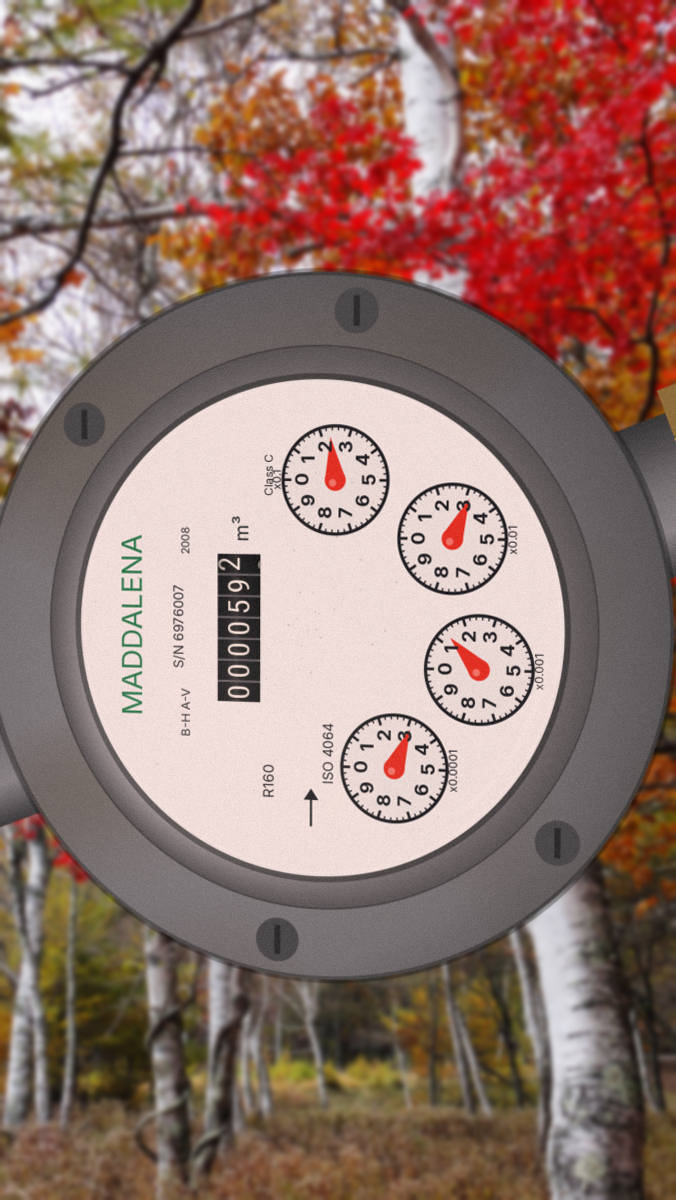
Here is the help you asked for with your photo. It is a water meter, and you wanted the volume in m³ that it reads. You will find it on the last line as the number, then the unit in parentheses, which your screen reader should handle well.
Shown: 592.2313 (m³)
